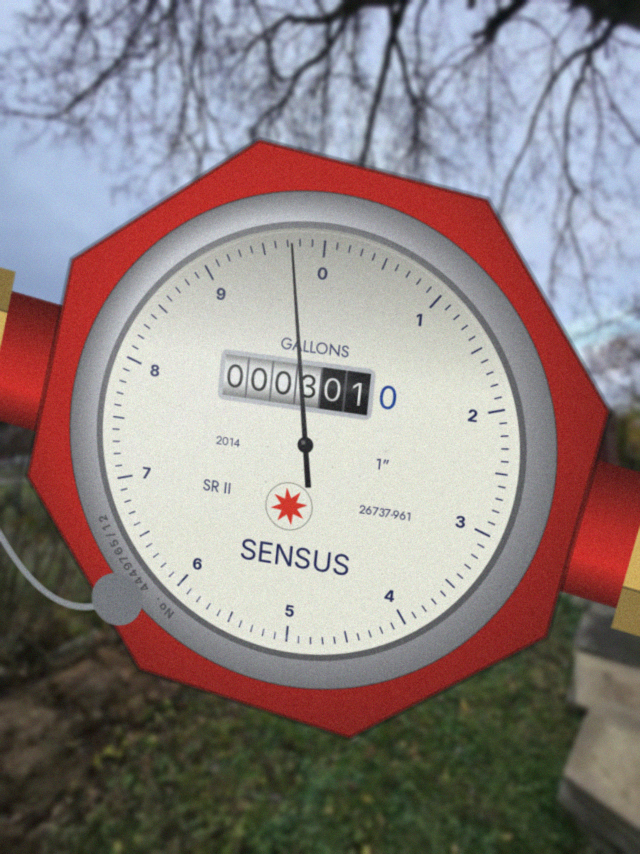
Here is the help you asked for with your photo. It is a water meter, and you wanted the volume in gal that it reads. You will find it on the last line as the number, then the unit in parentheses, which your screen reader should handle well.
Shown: 3009.7 (gal)
